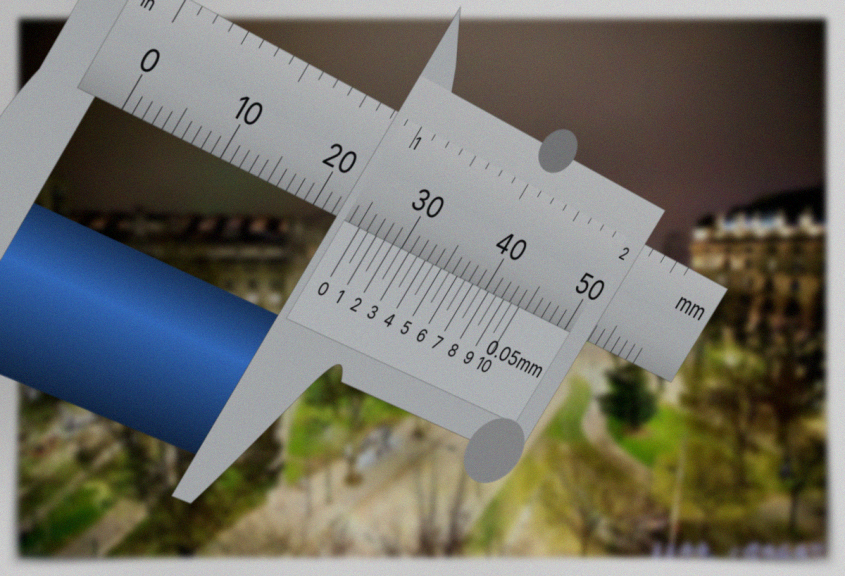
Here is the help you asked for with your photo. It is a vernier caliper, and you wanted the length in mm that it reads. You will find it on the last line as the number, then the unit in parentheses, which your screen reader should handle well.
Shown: 25.2 (mm)
